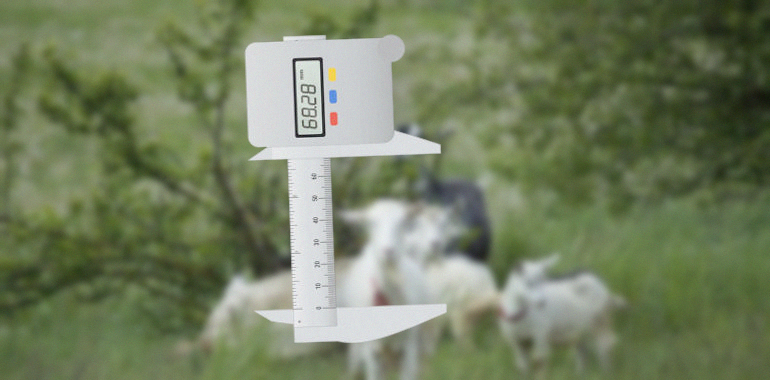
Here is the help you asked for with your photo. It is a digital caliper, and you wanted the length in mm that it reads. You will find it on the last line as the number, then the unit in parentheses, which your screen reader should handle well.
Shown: 68.28 (mm)
